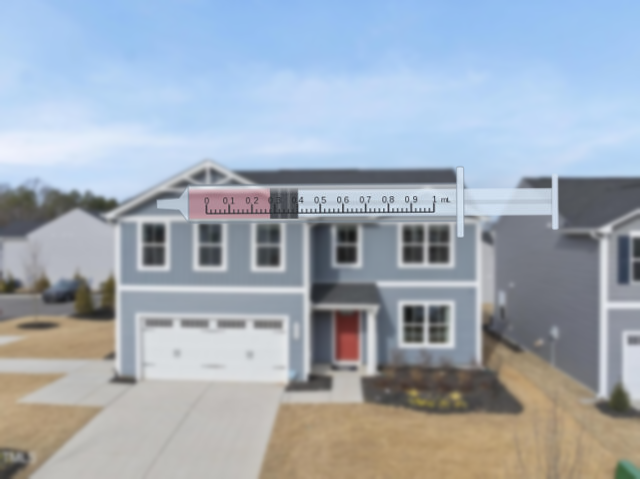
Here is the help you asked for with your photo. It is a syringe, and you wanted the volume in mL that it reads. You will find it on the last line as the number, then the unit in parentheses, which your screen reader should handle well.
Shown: 0.28 (mL)
